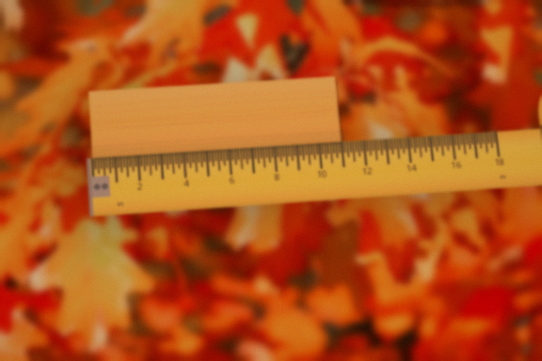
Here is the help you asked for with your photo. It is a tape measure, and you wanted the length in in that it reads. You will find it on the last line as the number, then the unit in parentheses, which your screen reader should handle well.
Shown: 11 (in)
